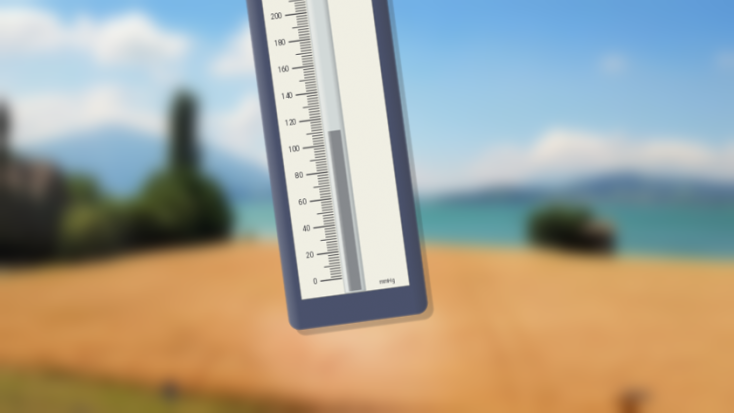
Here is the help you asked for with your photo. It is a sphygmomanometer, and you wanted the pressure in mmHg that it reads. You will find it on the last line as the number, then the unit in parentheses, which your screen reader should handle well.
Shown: 110 (mmHg)
